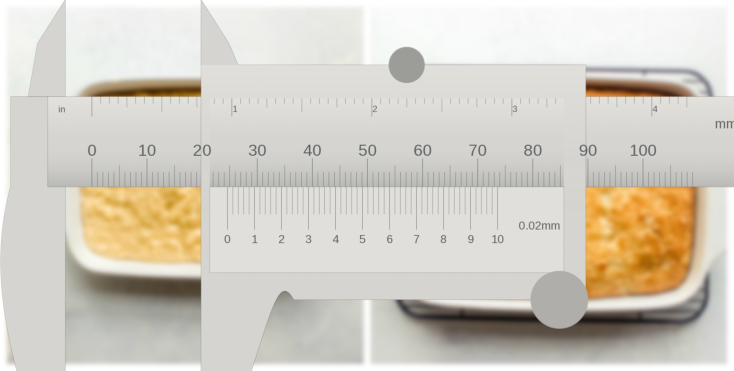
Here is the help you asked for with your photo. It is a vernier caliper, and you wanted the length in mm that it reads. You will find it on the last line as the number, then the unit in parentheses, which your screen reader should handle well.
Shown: 24.6 (mm)
